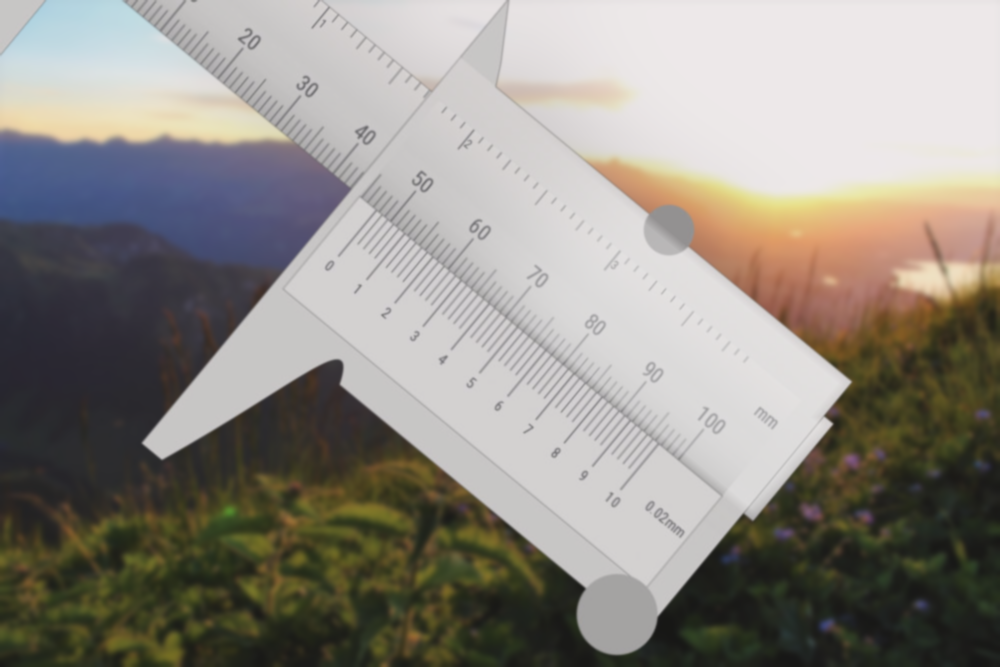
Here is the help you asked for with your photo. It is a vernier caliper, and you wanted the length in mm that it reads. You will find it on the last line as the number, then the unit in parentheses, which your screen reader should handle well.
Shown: 47.6 (mm)
